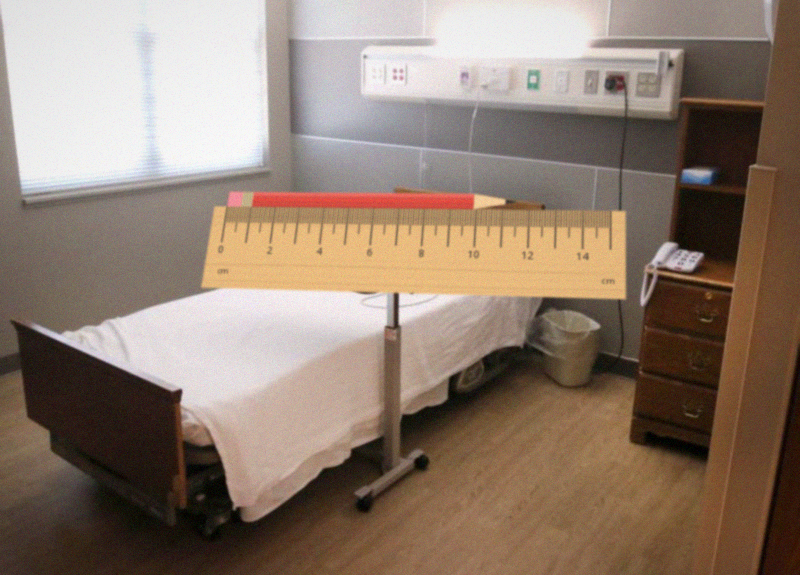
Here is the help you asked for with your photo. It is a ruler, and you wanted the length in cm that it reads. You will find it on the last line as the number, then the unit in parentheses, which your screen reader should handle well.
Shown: 11.5 (cm)
